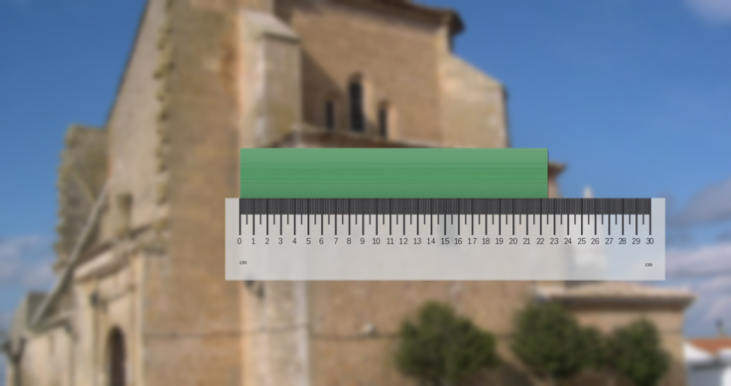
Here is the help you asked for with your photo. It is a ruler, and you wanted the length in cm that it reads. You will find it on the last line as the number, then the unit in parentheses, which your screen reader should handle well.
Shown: 22.5 (cm)
